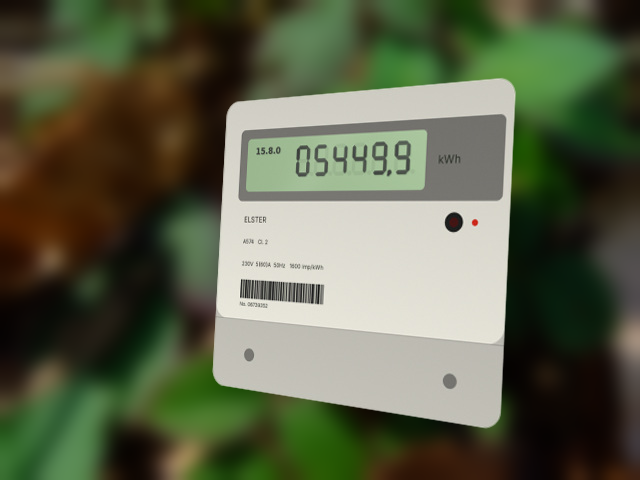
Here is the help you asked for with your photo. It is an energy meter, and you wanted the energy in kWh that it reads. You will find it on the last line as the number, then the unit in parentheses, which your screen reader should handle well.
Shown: 5449.9 (kWh)
